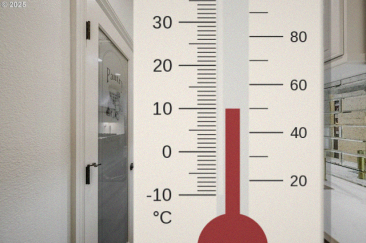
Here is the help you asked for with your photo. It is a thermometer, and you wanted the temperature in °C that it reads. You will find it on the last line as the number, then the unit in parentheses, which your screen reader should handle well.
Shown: 10 (°C)
